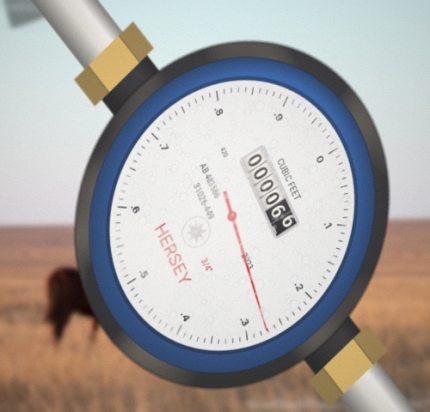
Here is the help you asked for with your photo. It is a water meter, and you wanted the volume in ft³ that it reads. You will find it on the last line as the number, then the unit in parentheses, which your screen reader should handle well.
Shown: 66.27 (ft³)
